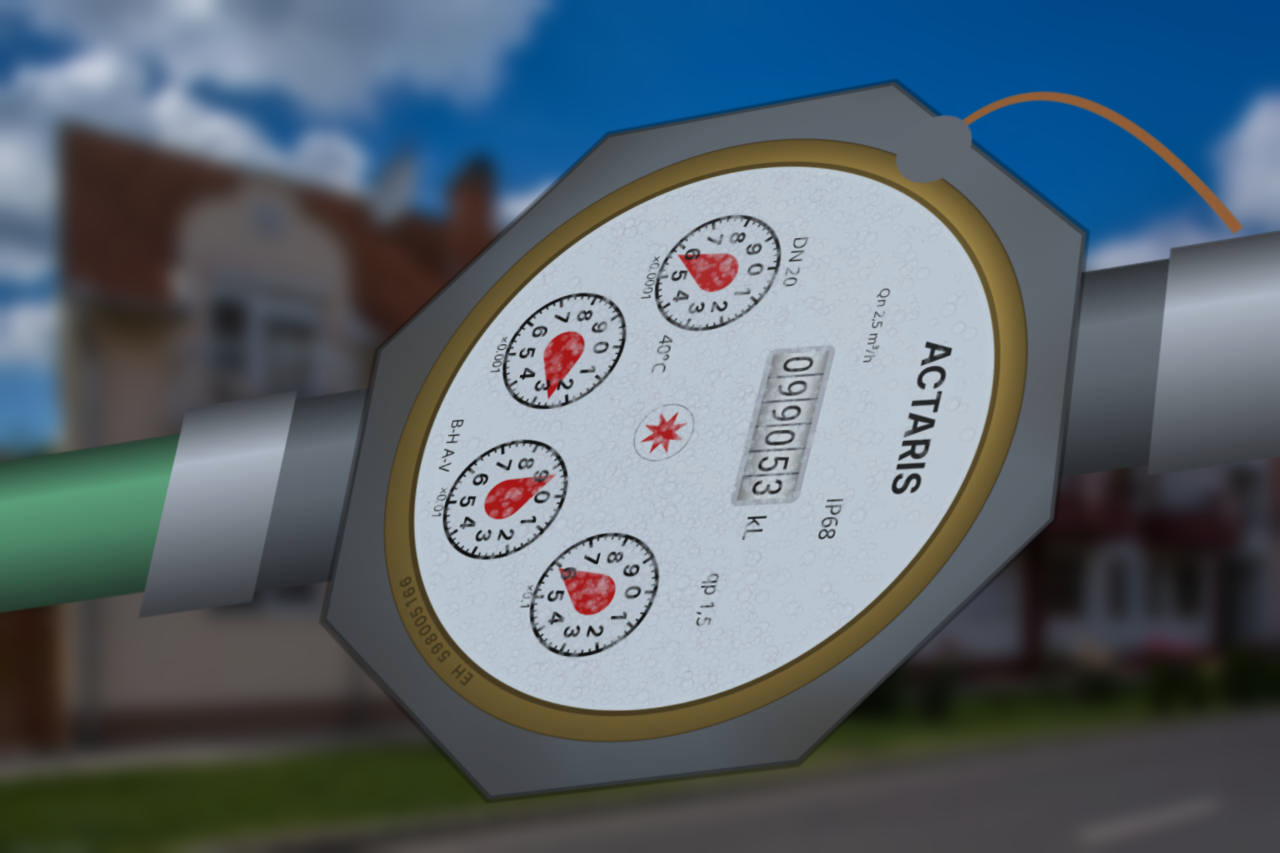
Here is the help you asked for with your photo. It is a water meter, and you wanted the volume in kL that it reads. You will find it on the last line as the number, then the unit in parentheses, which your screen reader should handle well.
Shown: 99053.5925 (kL)
